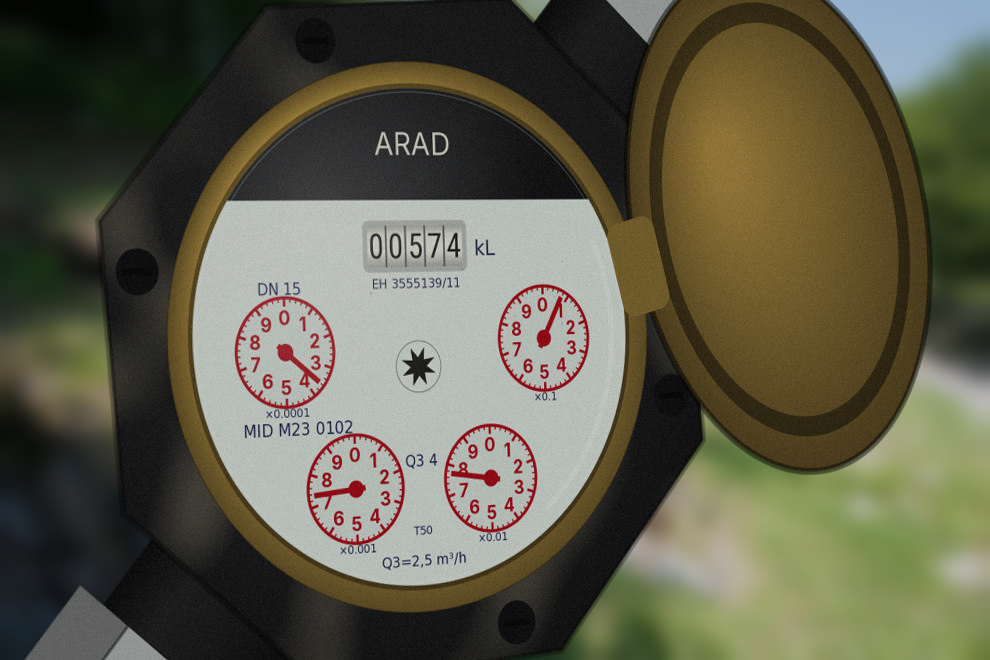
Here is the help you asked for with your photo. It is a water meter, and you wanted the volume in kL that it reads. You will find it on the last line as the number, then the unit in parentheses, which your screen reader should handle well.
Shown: 574.0773 (kL)
